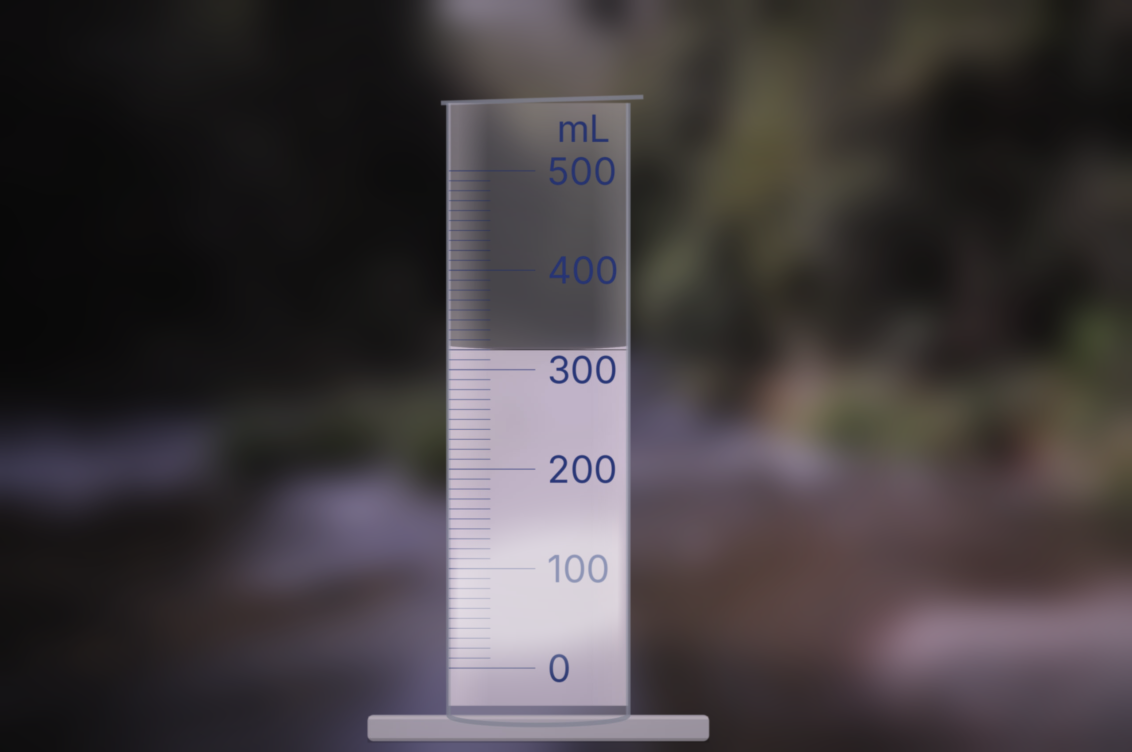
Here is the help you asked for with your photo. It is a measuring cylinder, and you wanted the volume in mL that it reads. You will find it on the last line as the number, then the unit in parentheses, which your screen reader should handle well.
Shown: 320 (mL)
